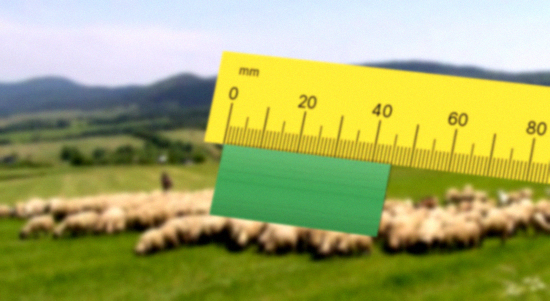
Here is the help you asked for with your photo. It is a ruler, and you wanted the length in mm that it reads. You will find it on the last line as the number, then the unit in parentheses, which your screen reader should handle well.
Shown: 45 (mm)
